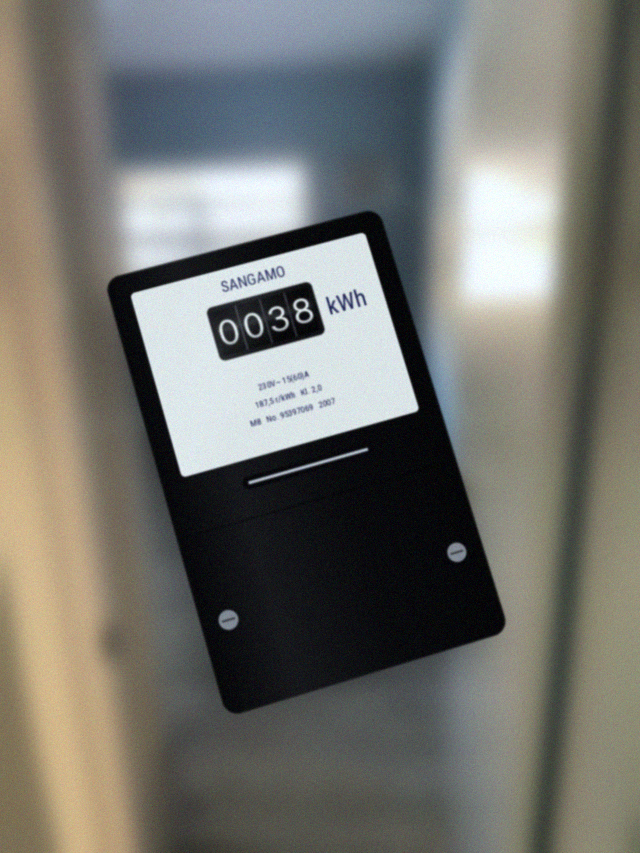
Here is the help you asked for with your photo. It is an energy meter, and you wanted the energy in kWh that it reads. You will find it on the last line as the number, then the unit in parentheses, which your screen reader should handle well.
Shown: 38 (kWh)
